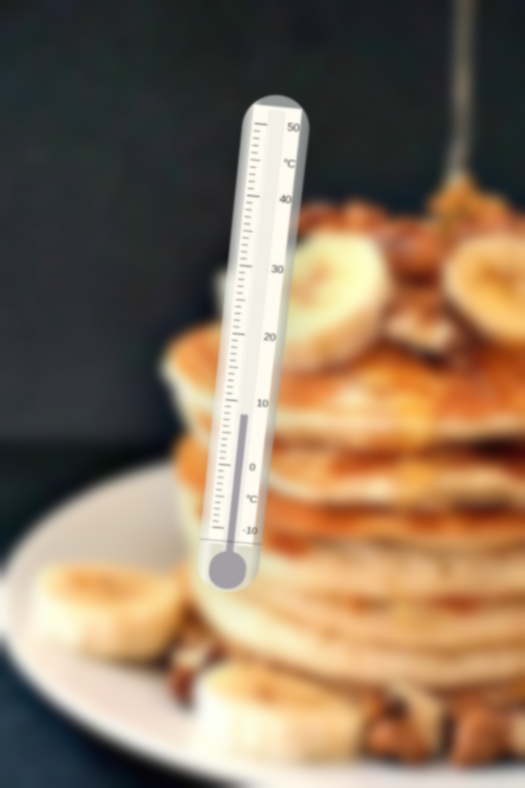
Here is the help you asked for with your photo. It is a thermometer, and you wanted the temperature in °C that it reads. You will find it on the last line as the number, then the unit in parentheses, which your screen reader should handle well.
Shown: 8 (°C)
